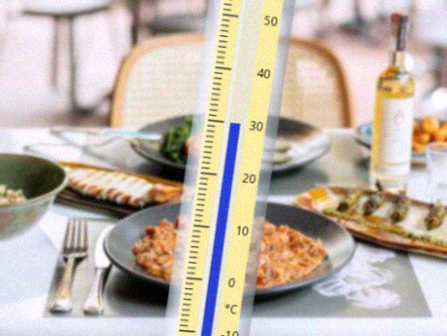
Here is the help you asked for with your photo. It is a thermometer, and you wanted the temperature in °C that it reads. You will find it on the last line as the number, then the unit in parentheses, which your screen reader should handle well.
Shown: 30 (°C)
